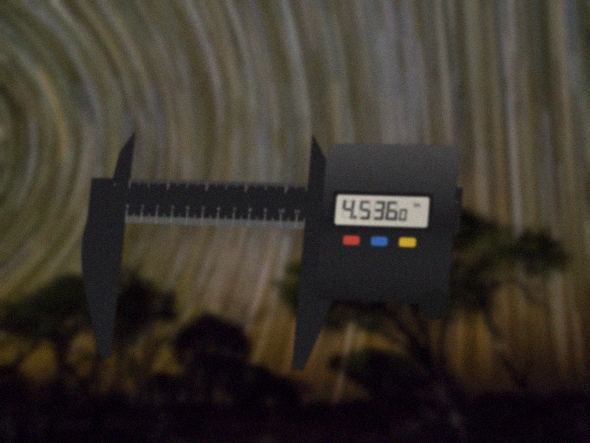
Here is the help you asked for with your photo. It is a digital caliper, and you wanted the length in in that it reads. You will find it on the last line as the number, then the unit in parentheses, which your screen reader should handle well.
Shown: 4.5360 (in)
